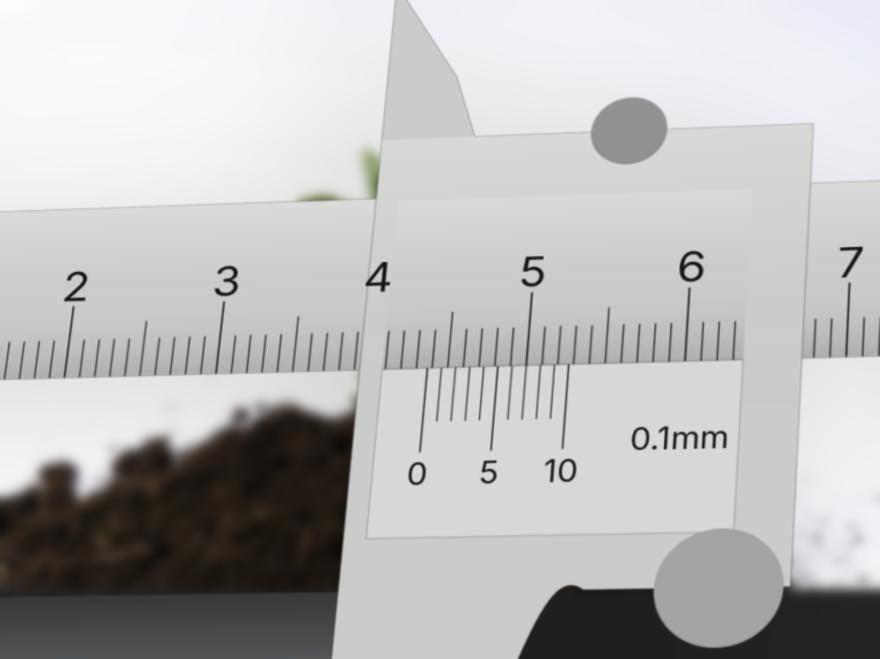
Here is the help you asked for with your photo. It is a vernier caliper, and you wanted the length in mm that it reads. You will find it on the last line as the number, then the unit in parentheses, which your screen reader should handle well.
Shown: 43.7 (mm)
